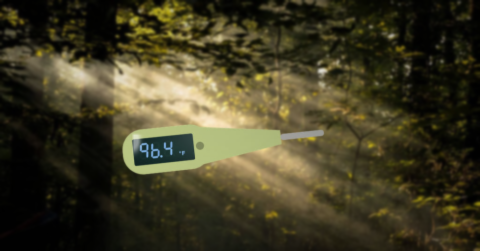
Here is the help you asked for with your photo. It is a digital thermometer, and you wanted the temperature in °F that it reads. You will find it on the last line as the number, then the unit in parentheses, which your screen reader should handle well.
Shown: 96.4 (°F)
